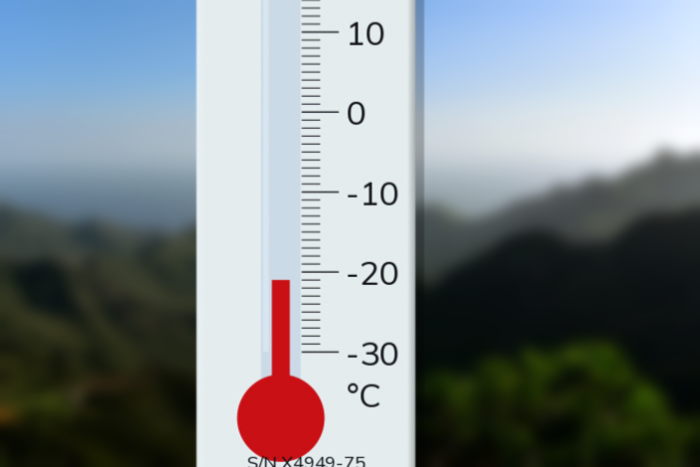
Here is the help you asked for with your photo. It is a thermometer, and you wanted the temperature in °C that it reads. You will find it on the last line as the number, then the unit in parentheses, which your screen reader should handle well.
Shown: -21 (°C)
